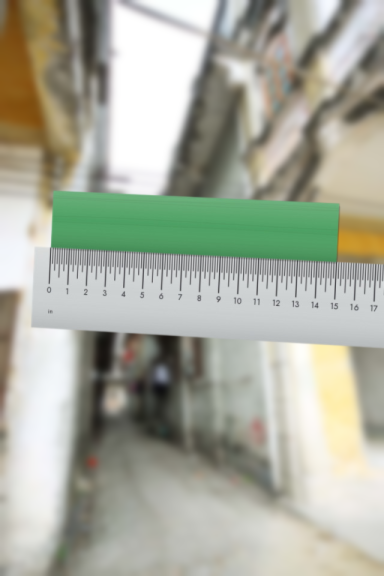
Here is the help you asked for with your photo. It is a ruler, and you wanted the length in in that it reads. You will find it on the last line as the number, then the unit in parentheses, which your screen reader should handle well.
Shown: 15 (in)
